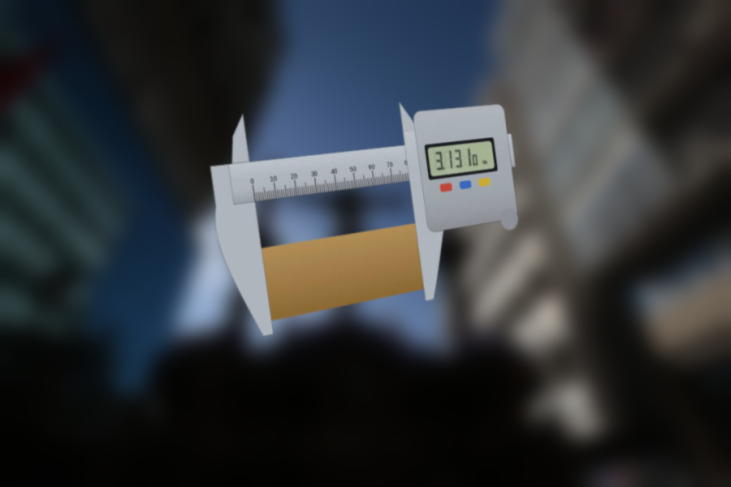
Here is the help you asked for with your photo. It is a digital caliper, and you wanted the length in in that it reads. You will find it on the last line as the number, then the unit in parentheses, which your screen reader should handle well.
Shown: 3.1310 (in)
